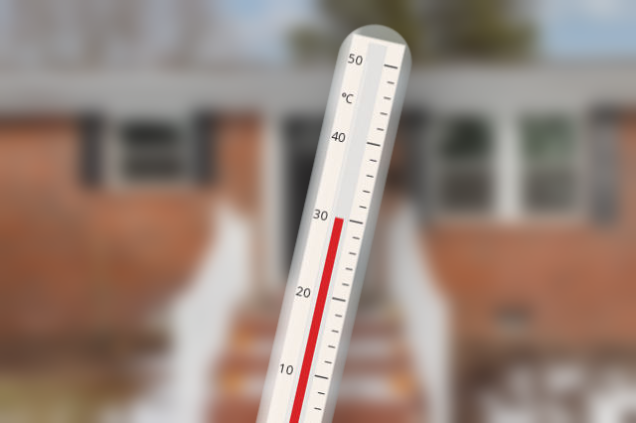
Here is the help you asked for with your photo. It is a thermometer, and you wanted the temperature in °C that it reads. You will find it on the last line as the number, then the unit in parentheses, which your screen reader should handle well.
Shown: 30 (°C)
